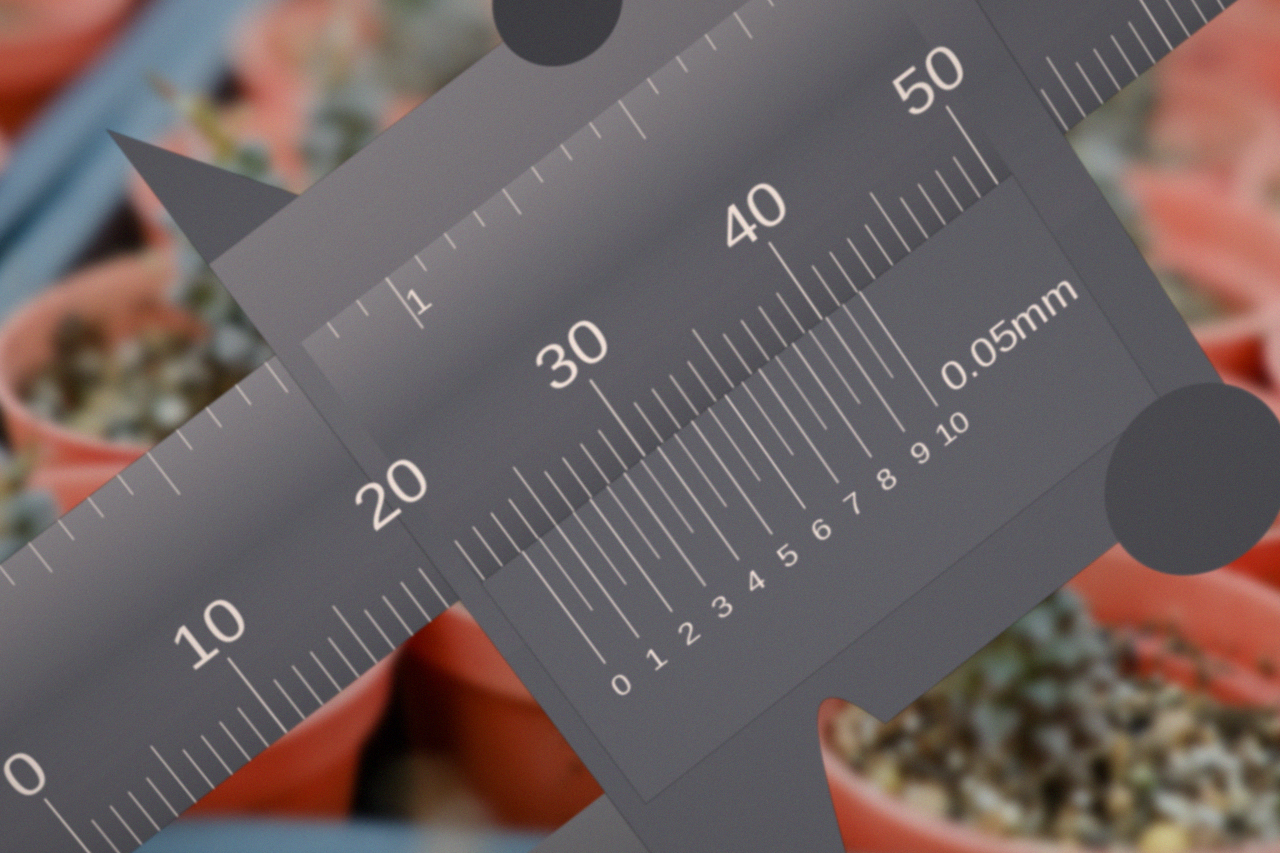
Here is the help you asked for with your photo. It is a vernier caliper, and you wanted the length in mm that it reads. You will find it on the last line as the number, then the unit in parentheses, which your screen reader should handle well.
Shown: 23.1 (mm)
